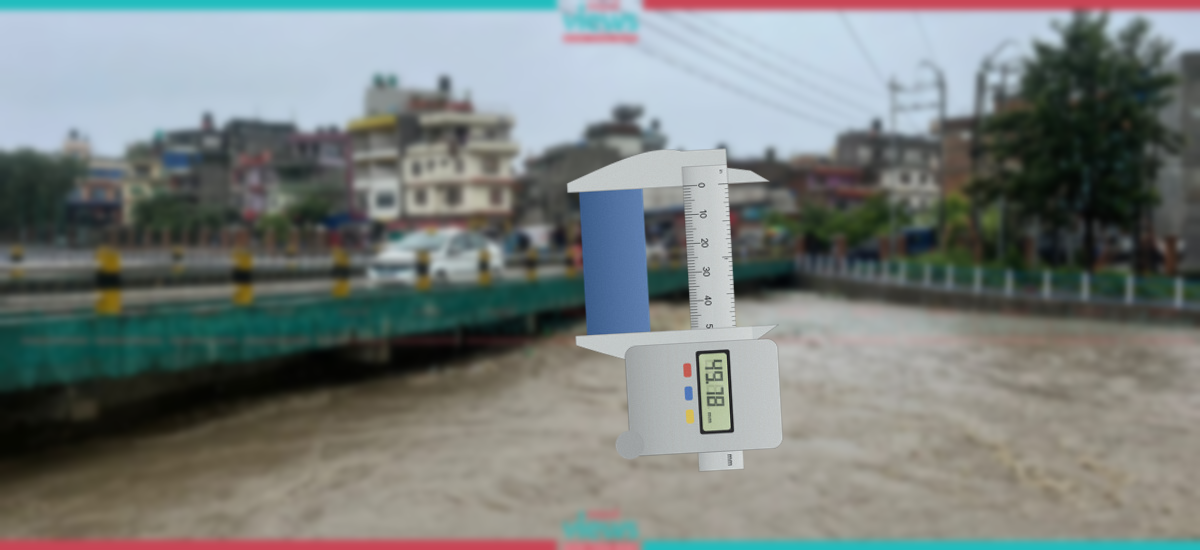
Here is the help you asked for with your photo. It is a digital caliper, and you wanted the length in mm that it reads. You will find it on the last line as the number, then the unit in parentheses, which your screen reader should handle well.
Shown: 49.78 (mm)
